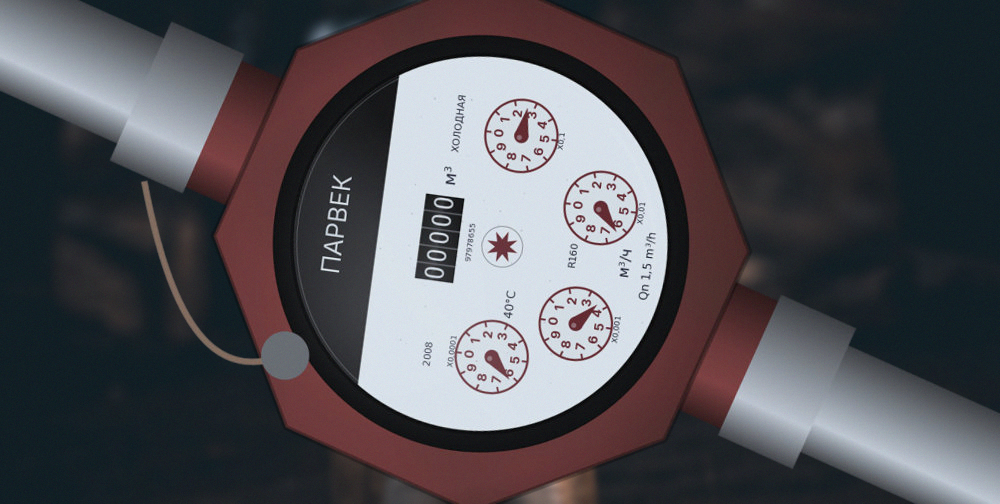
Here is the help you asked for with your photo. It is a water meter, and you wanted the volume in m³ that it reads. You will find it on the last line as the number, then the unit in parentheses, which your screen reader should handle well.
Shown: 0.2636 (m³)
